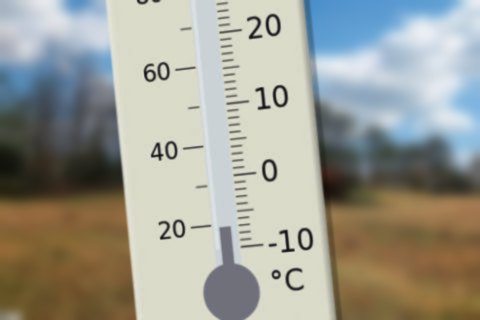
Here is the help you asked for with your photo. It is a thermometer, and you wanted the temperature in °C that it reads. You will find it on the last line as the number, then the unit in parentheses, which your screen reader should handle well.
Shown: -7 (°C)
